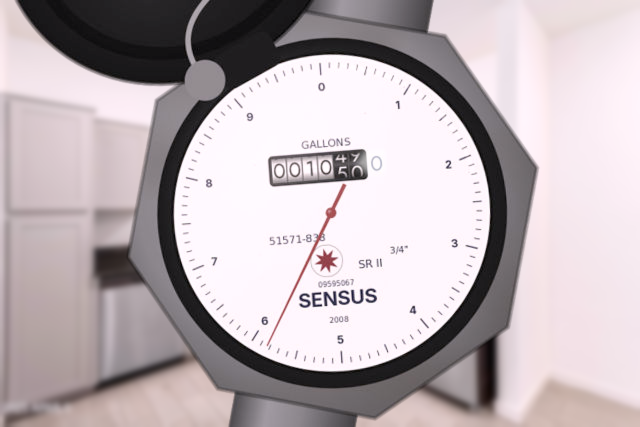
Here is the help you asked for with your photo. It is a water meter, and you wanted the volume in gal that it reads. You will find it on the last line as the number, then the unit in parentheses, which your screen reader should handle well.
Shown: 10495.8 (gal)
